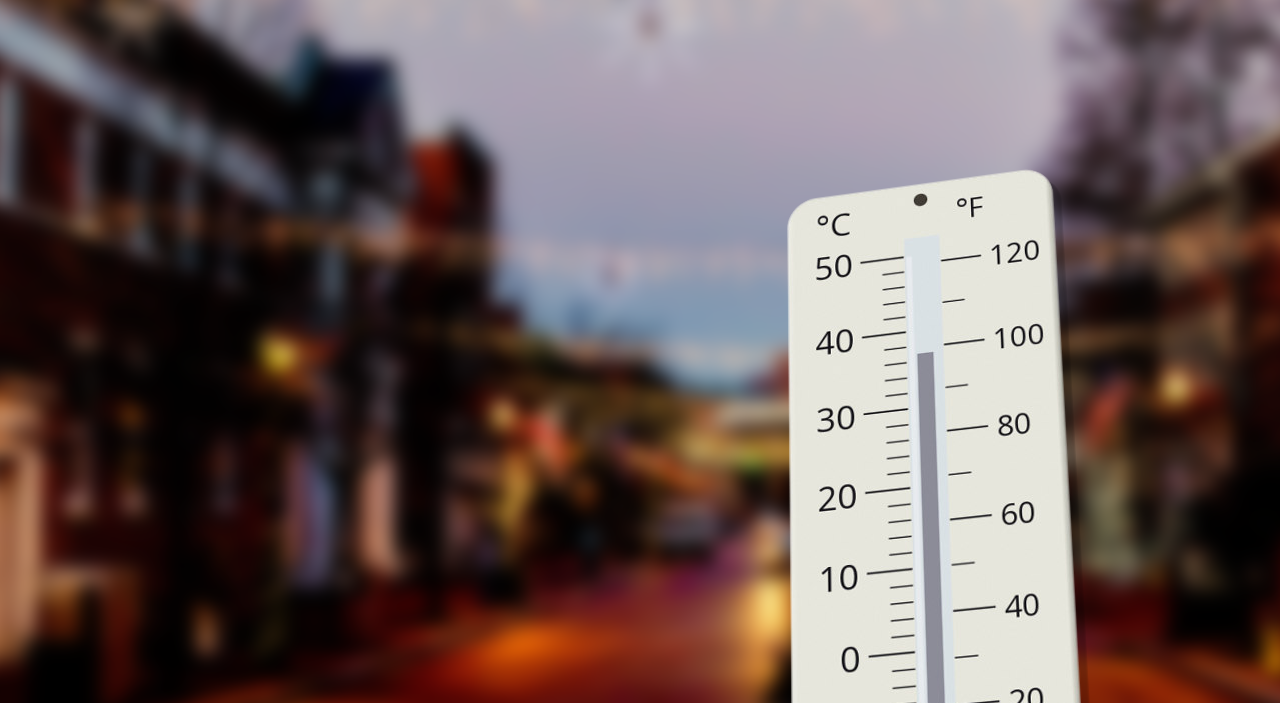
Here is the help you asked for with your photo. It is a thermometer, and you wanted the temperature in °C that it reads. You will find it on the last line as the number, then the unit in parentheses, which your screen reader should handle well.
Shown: 37 (°C)
